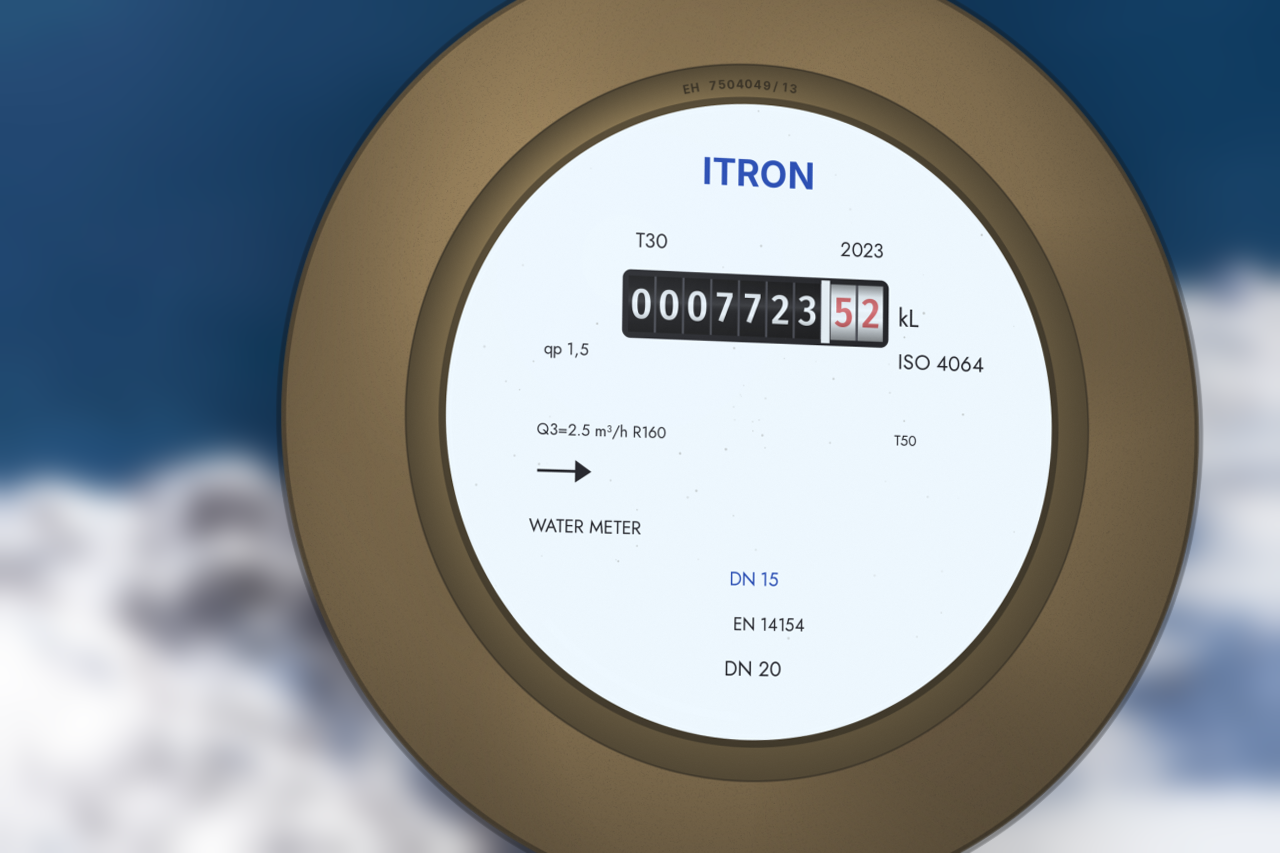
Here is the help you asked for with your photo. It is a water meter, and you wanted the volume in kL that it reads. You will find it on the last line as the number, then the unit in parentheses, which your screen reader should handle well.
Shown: 7723.52 (kL)
